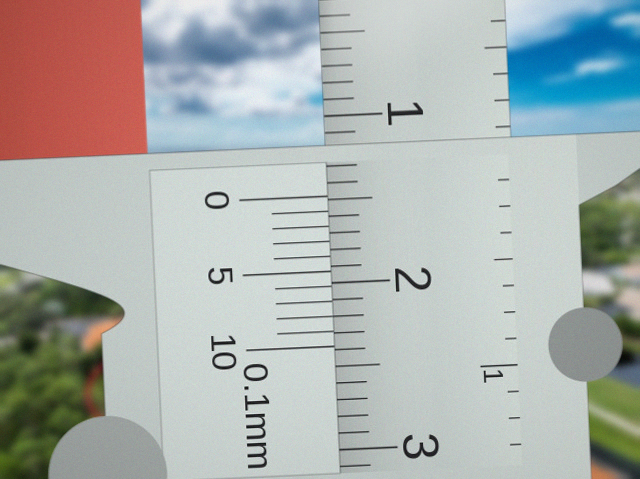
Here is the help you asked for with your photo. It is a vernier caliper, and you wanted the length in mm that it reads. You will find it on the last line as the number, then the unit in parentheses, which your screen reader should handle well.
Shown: 14.8 (mm)
